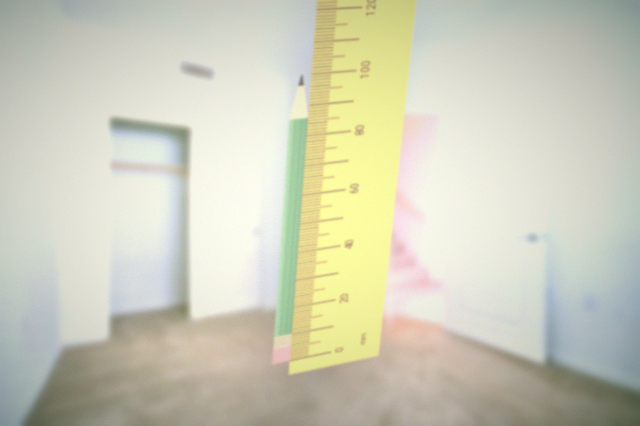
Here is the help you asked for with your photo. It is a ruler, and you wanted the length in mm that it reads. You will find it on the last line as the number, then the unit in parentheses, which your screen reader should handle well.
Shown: 100 (mm)
